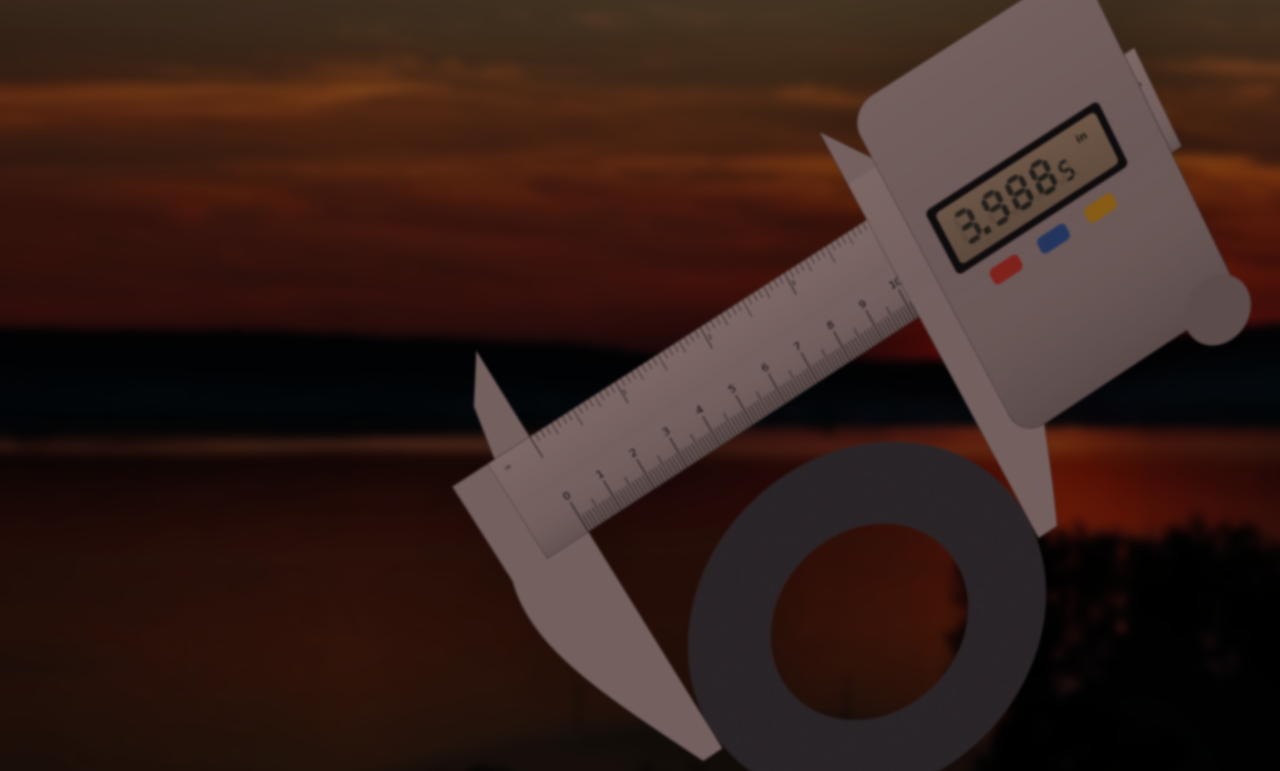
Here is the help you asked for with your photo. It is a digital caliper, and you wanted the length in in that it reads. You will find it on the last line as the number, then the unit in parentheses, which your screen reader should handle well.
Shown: 3.9885 (in)
